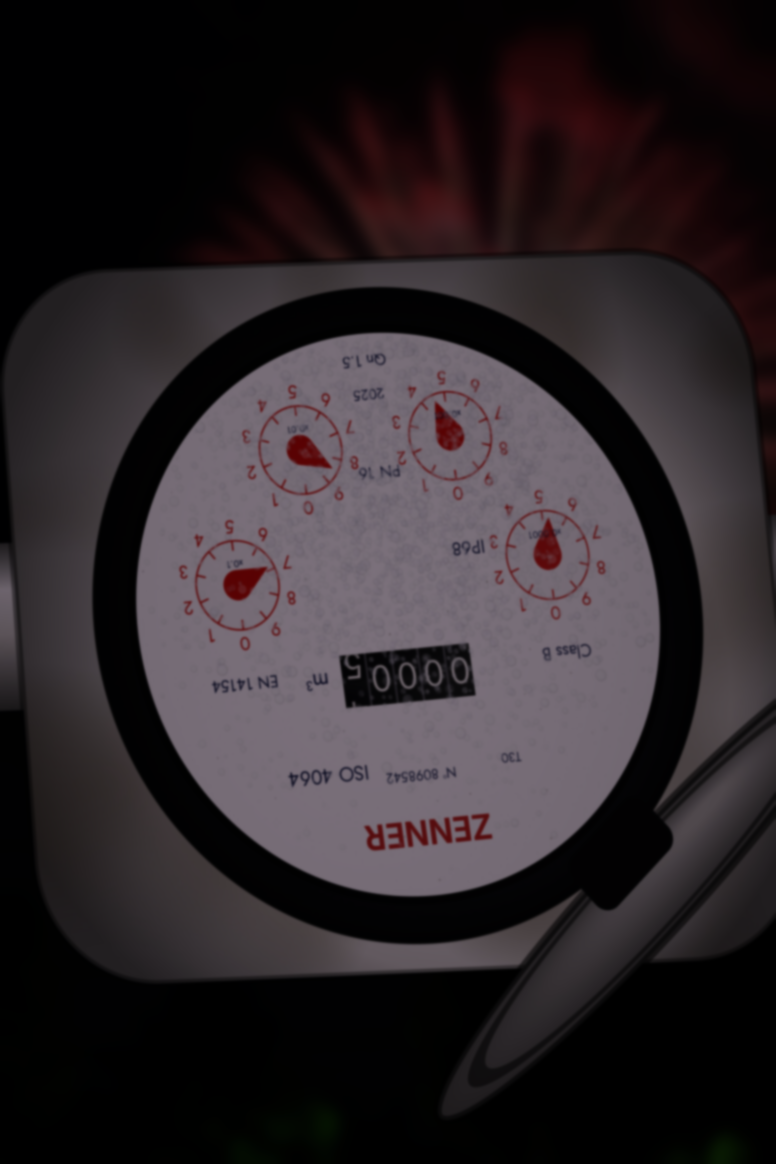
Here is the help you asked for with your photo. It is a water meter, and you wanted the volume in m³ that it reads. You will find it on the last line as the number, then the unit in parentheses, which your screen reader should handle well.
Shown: 4.6845 (m³)
